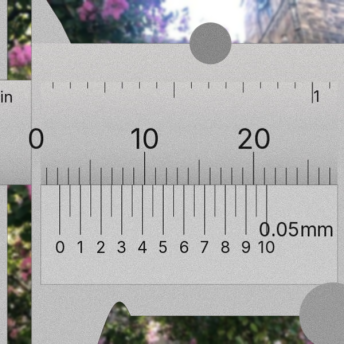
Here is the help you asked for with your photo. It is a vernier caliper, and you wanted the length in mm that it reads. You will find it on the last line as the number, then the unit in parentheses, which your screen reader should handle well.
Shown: 2.2 (mm)
